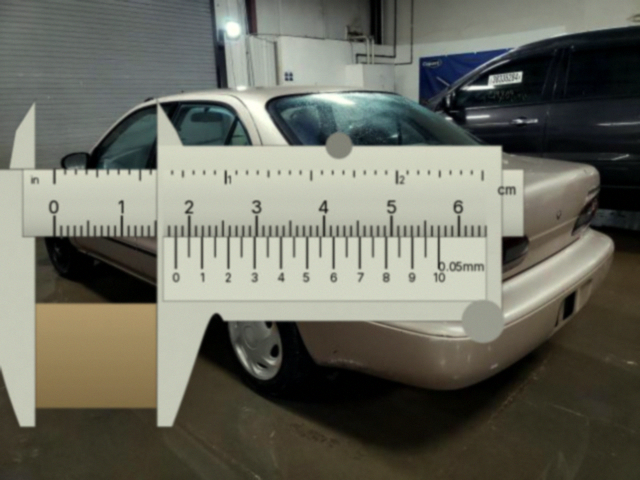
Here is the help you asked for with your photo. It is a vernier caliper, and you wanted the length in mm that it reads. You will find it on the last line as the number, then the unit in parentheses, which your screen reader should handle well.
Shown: 18.0 (mm)
